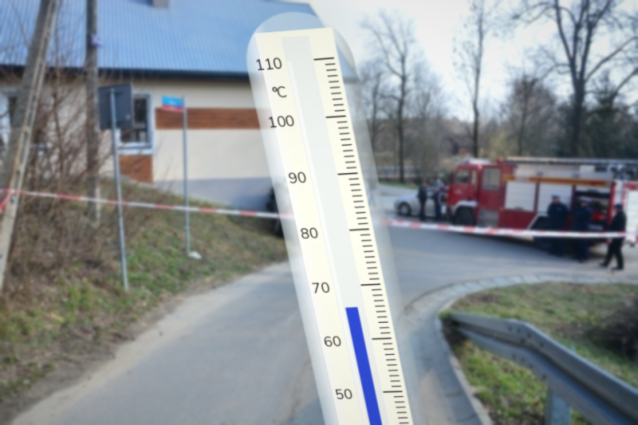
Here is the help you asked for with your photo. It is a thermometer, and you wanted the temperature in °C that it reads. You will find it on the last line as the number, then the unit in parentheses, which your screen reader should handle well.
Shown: 66 (°C)
